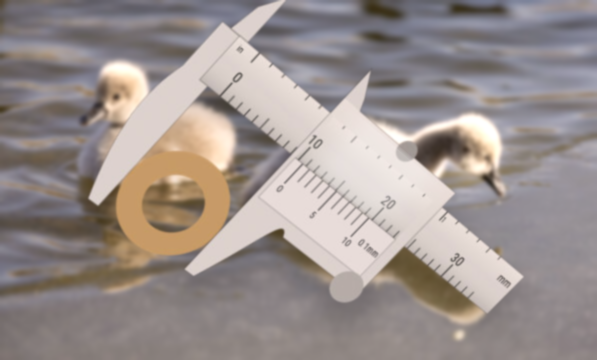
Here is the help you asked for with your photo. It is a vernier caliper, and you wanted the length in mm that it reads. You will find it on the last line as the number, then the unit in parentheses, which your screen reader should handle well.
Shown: 10.6 (mm)
